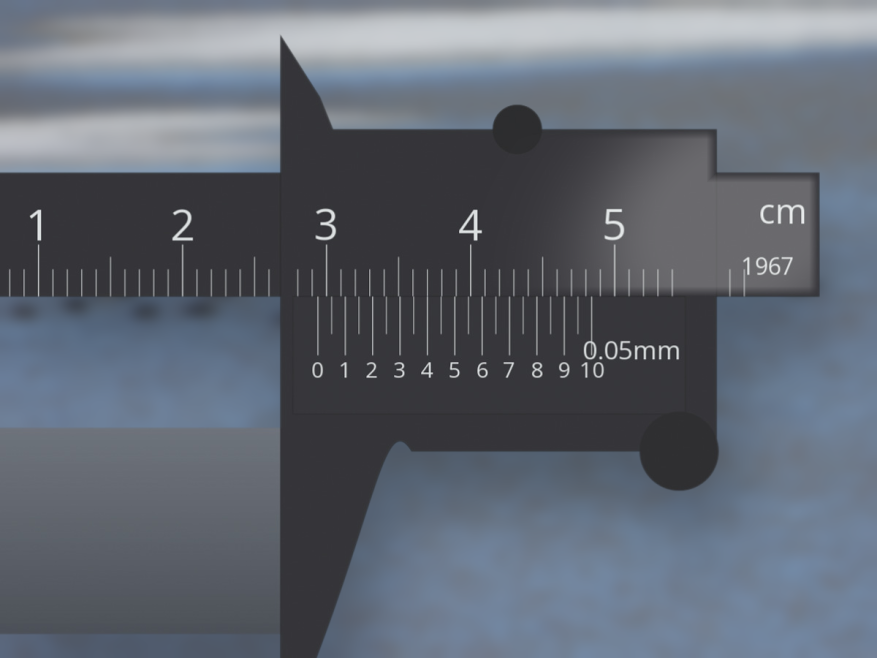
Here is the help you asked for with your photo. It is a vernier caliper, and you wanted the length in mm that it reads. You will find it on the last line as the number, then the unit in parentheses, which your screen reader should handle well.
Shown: 29.4 (mm)
